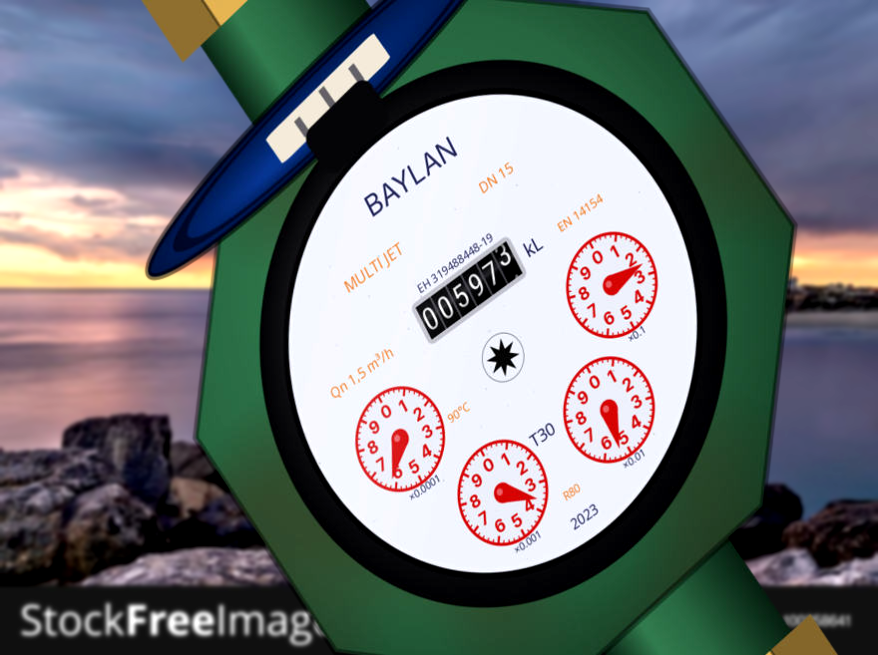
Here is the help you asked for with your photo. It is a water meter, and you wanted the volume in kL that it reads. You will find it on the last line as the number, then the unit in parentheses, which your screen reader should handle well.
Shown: 5973.2536 (kL)
